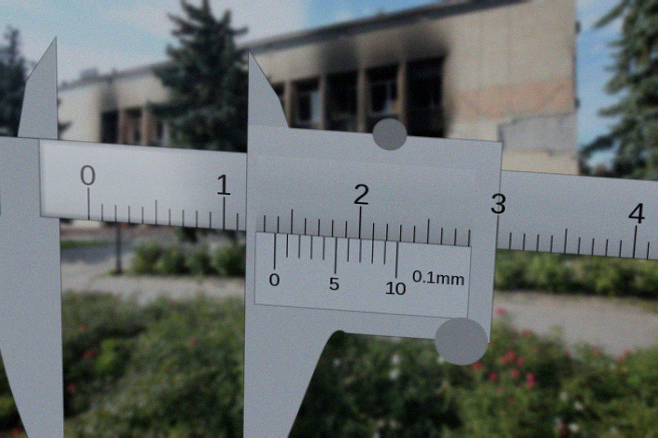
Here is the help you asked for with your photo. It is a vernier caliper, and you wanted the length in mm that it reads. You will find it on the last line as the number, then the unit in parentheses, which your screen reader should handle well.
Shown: 13.8 (mm)
